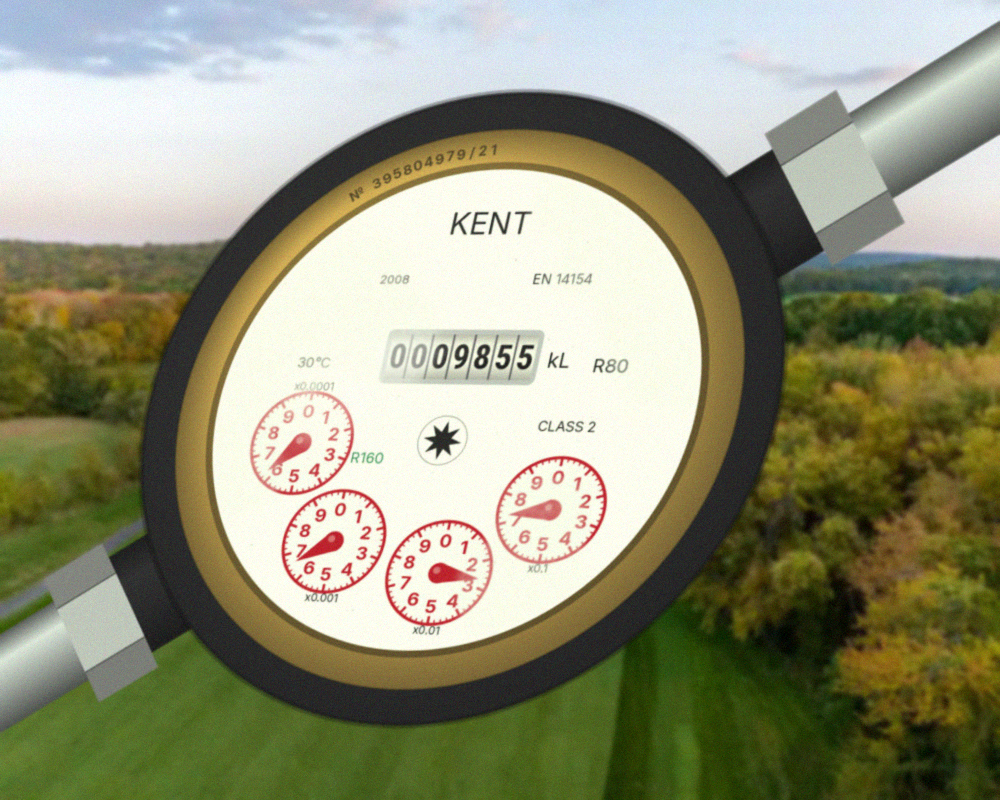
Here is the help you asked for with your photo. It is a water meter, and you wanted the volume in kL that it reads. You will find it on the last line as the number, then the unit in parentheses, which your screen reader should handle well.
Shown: 9855.7266 (kL)
